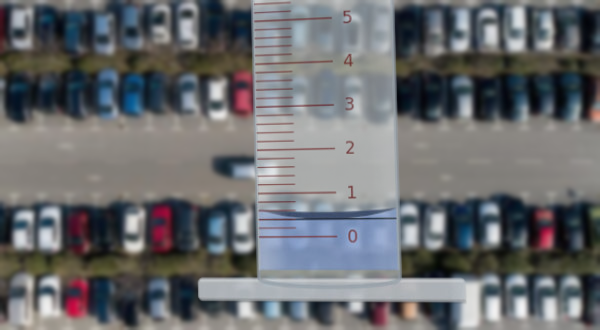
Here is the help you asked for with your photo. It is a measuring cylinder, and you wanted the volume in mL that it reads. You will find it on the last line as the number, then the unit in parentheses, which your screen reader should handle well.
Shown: 0.4 (mL)
